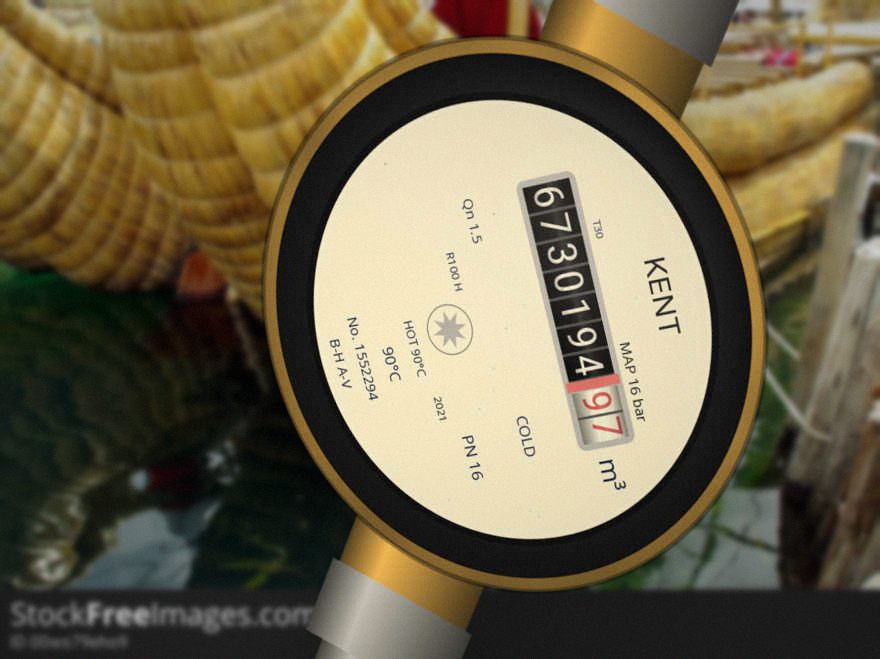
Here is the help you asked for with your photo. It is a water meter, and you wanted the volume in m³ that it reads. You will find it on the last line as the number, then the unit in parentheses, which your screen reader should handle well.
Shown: 6730194.97 (m³)
